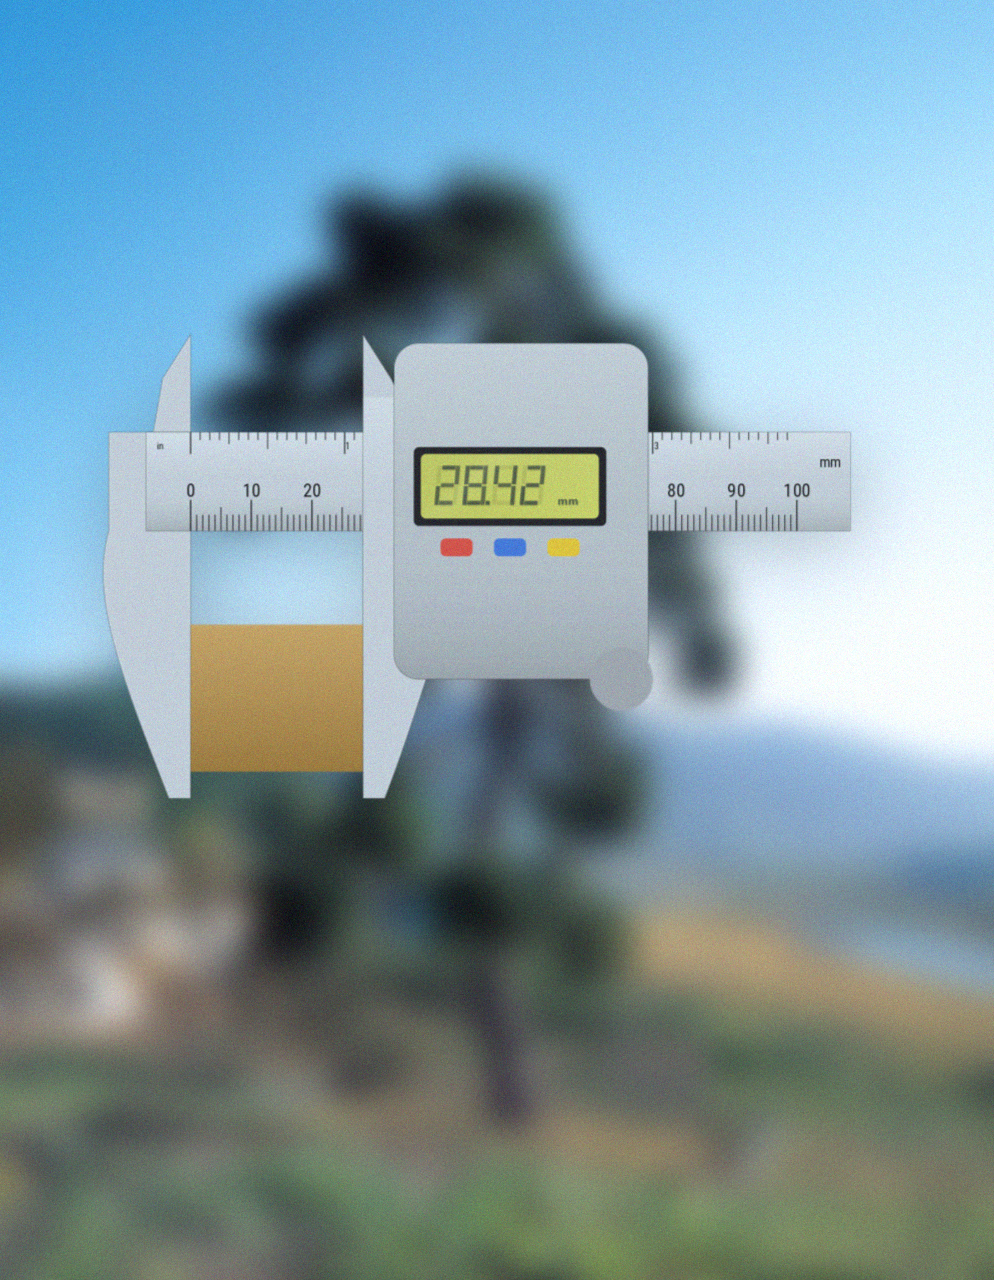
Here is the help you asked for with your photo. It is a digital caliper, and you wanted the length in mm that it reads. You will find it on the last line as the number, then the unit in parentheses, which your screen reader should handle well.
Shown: 28.42 (mm)
